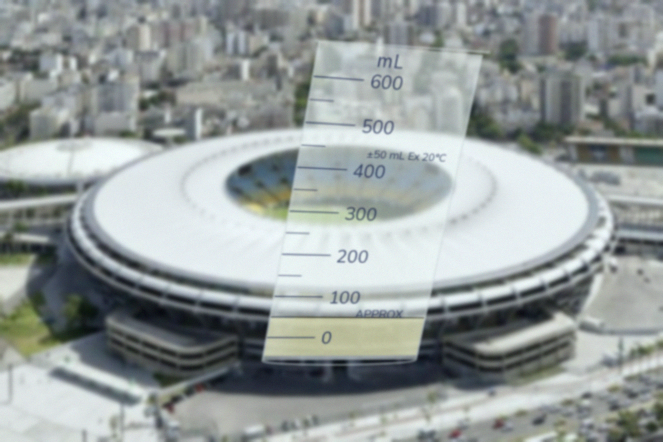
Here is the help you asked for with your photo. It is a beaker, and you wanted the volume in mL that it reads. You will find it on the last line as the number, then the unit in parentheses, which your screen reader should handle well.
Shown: 50 (mL)
